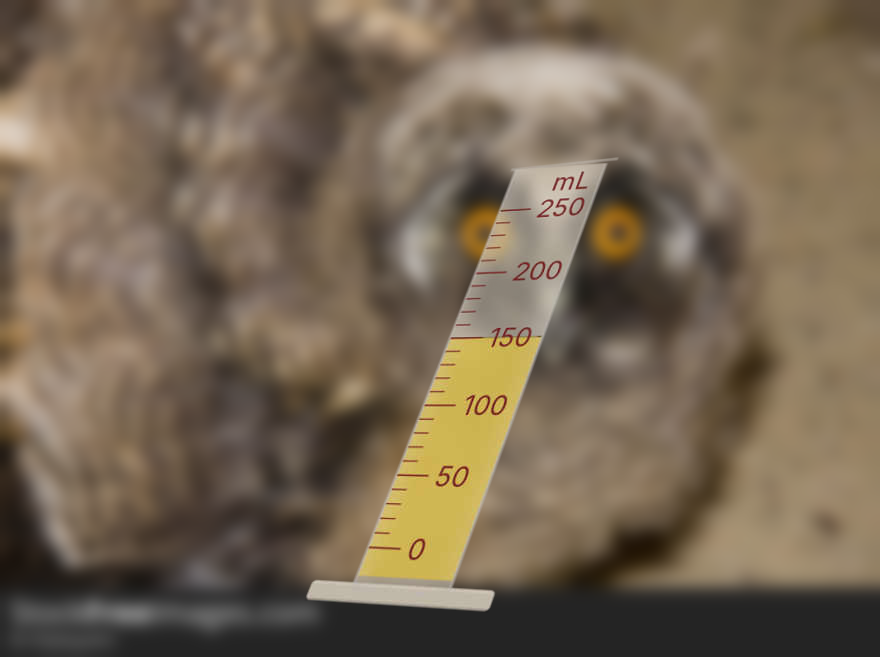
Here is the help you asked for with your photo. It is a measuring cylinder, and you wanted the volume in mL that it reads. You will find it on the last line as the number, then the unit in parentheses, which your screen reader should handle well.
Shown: 150 (mL)
